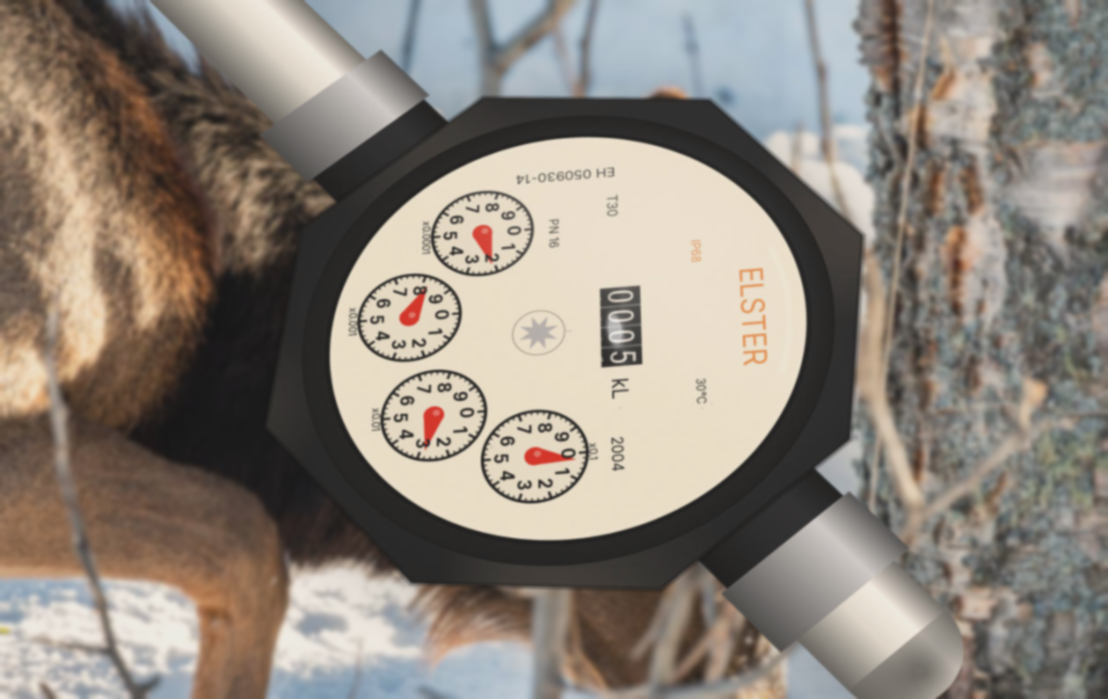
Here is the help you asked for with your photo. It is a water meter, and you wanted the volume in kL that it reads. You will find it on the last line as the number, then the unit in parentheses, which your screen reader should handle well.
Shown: 5.0282 (kL)
